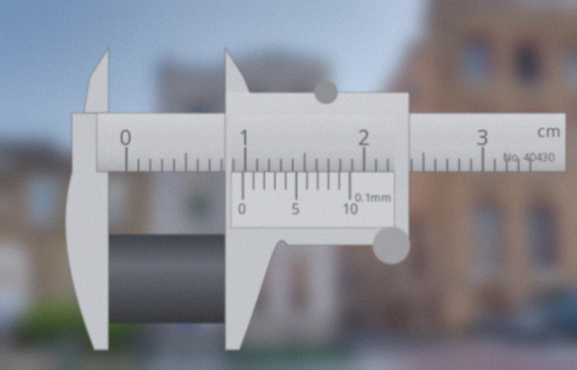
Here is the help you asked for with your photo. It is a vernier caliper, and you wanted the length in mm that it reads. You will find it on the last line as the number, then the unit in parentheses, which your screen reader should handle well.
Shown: 9.8 (mm)
